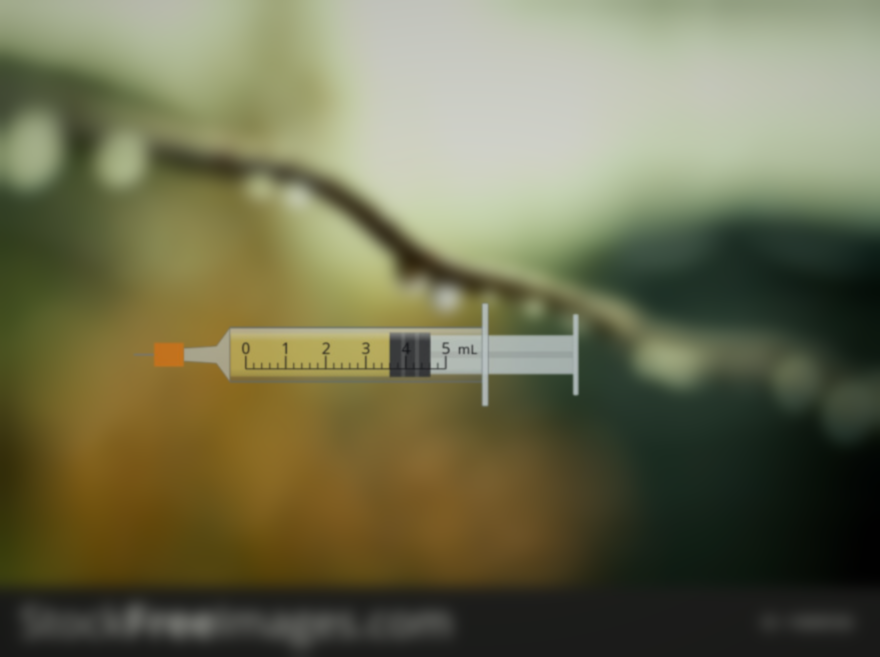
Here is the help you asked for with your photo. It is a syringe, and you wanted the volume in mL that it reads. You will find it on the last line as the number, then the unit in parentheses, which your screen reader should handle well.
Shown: 3.6 (mL)
